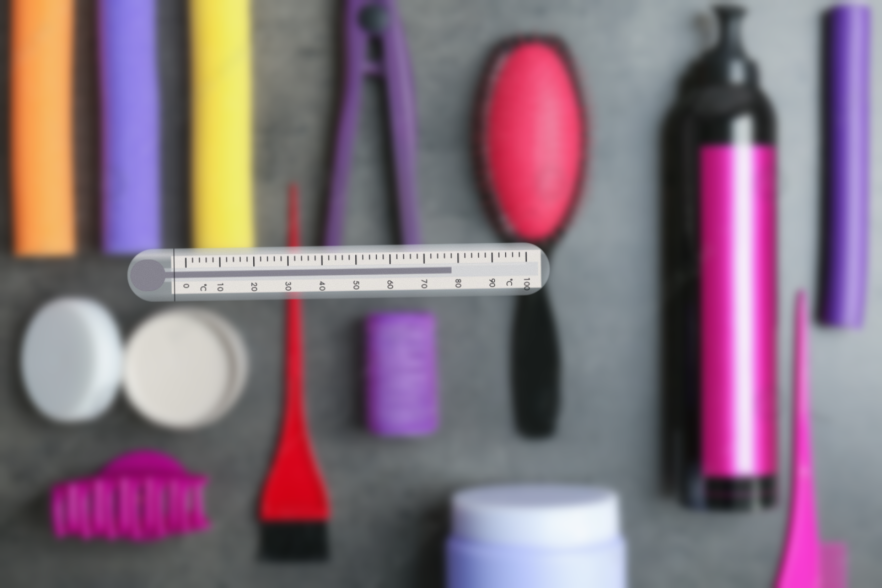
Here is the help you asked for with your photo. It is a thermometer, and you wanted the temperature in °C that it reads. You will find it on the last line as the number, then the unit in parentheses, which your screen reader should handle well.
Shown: 78 (°C)
